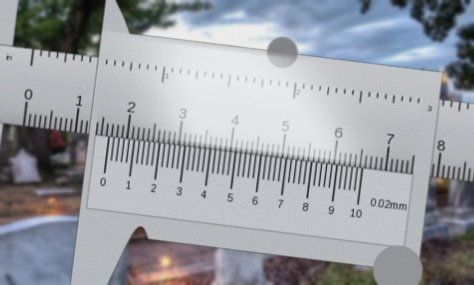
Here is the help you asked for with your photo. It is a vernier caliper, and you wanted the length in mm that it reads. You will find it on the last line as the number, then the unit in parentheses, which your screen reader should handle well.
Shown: 16.5 (mm)
